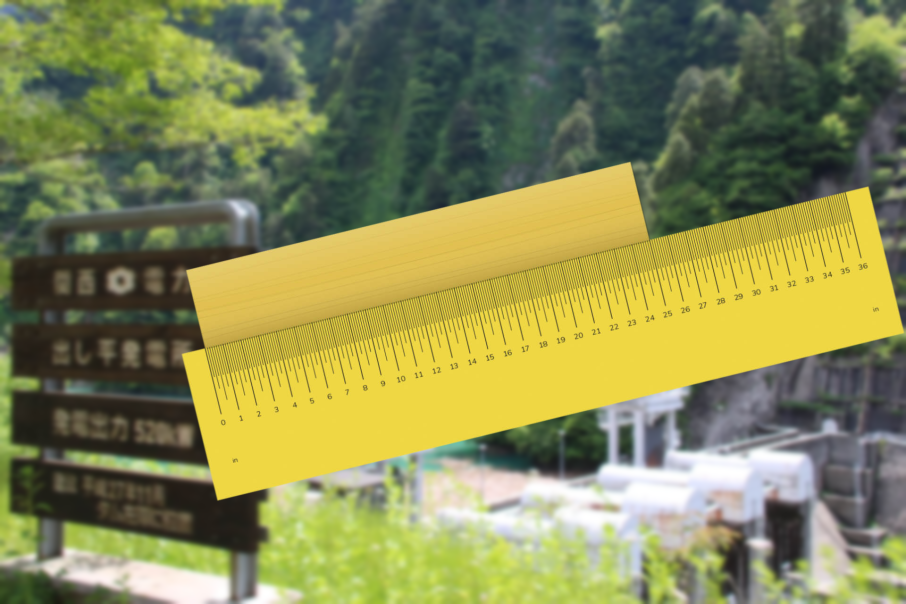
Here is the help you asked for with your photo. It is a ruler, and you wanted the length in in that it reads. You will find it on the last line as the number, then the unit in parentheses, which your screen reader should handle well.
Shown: 25 (in)
